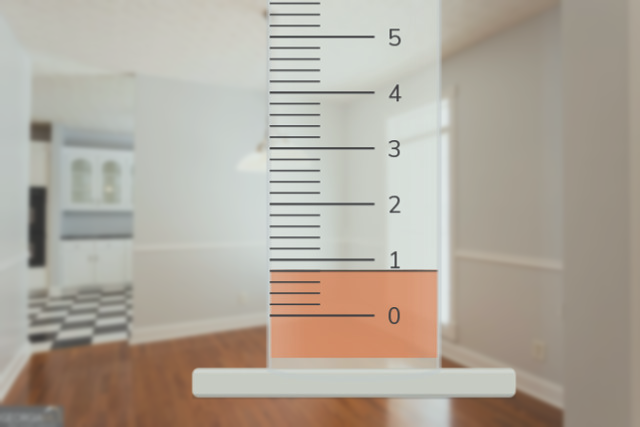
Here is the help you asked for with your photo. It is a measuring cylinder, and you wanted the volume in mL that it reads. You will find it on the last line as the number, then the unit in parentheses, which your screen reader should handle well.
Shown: 0.8 (mL)
